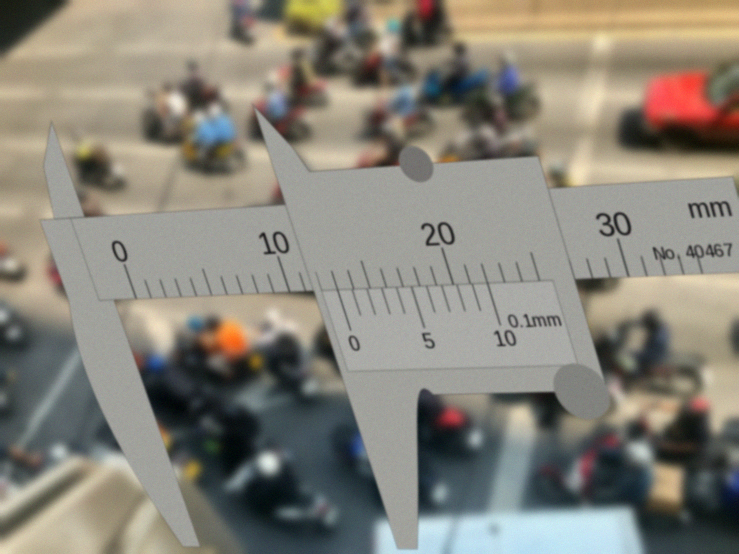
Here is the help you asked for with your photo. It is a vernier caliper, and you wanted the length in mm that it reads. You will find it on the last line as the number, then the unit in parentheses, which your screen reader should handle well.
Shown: 13.0 (mm)
